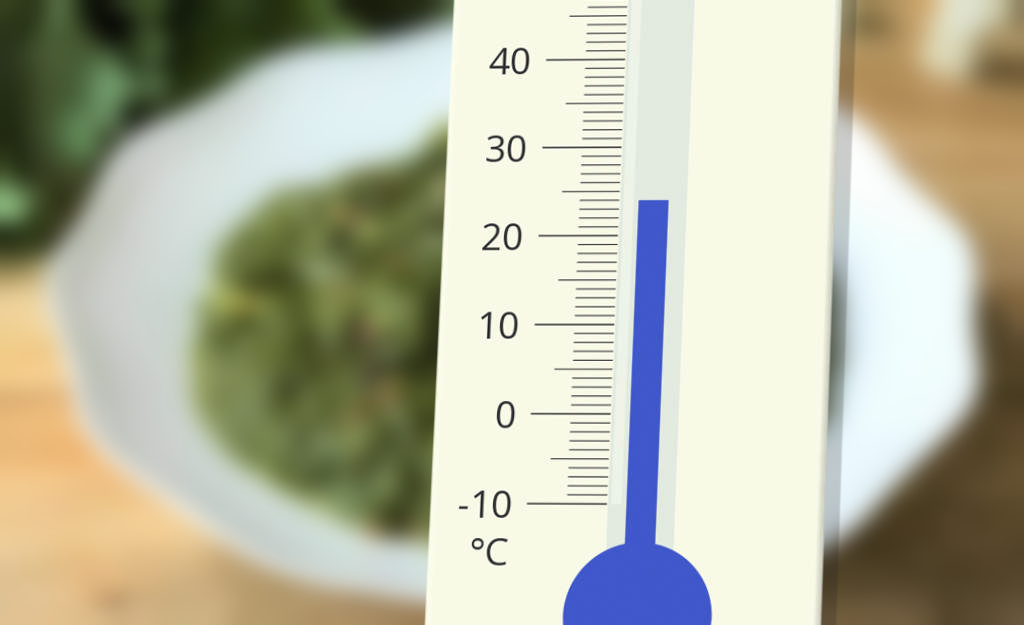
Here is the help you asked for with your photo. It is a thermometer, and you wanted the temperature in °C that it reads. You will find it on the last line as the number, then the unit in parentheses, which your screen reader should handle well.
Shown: 24 (°C)
